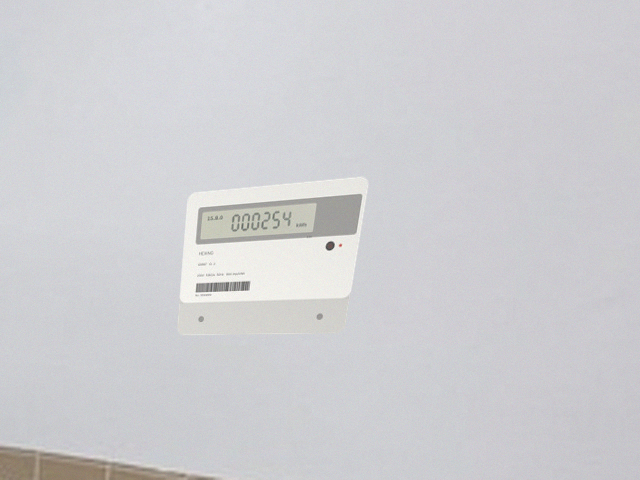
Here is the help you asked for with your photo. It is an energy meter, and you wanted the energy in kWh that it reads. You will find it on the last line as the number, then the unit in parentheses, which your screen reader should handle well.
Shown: 254 (kWh)
